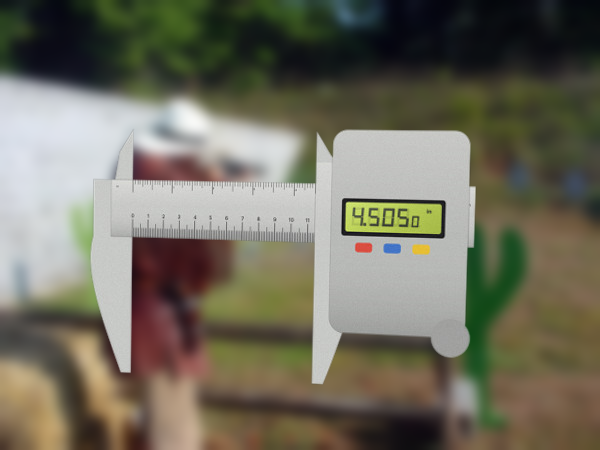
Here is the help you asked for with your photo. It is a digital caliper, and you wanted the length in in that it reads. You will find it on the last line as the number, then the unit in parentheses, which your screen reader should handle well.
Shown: 4.5050 (in)
